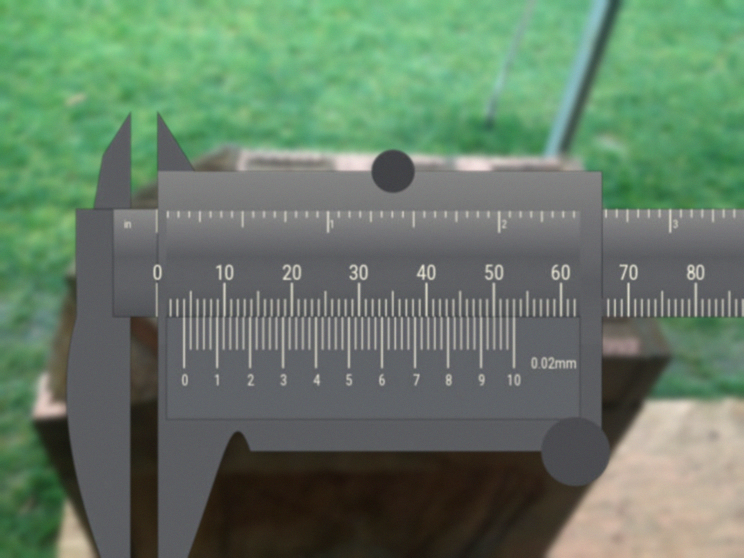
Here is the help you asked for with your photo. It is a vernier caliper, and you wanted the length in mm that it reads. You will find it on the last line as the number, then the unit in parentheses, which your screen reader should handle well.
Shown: 4.0 (mm)
